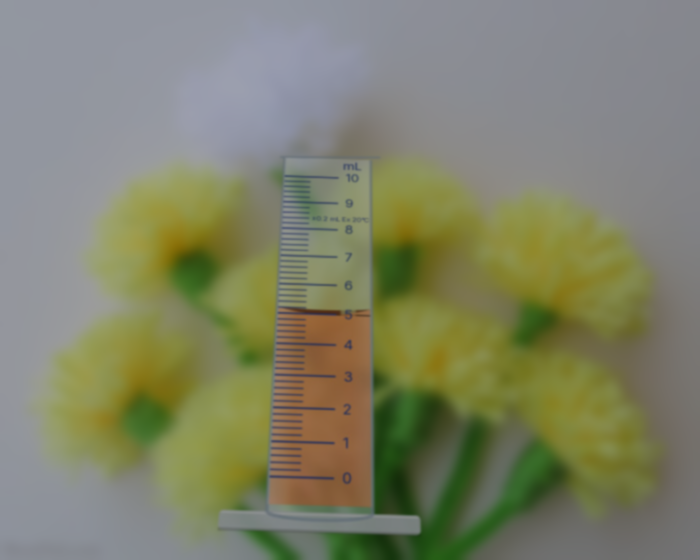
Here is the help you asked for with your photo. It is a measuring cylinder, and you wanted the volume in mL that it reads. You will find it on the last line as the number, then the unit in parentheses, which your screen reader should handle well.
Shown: 5 (mL)
